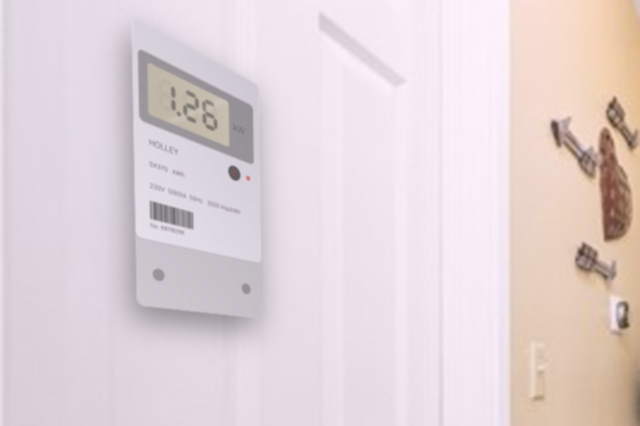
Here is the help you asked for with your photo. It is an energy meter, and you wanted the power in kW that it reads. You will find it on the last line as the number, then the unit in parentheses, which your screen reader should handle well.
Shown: 1.26 (kW)
